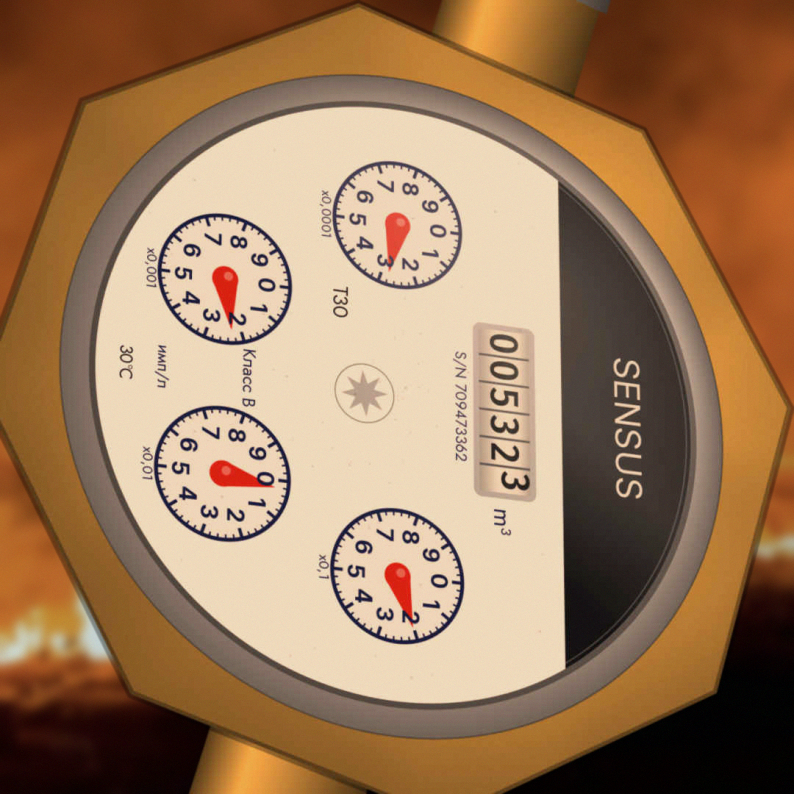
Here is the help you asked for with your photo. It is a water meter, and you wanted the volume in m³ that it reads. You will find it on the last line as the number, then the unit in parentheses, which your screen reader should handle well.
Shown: 5323.2022 (m³)
